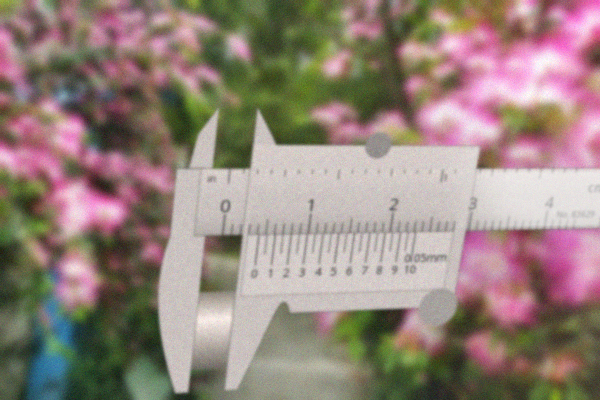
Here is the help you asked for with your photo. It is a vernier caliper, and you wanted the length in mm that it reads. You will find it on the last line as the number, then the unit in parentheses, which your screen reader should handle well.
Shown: 4.2 (mm)
